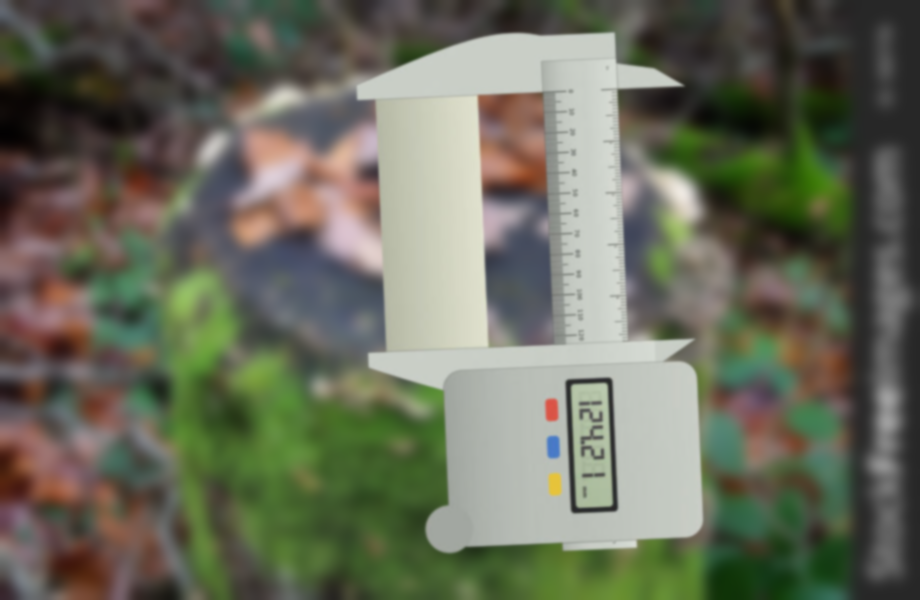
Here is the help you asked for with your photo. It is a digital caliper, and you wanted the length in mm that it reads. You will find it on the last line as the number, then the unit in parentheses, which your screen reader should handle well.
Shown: 124.21 (mm)
